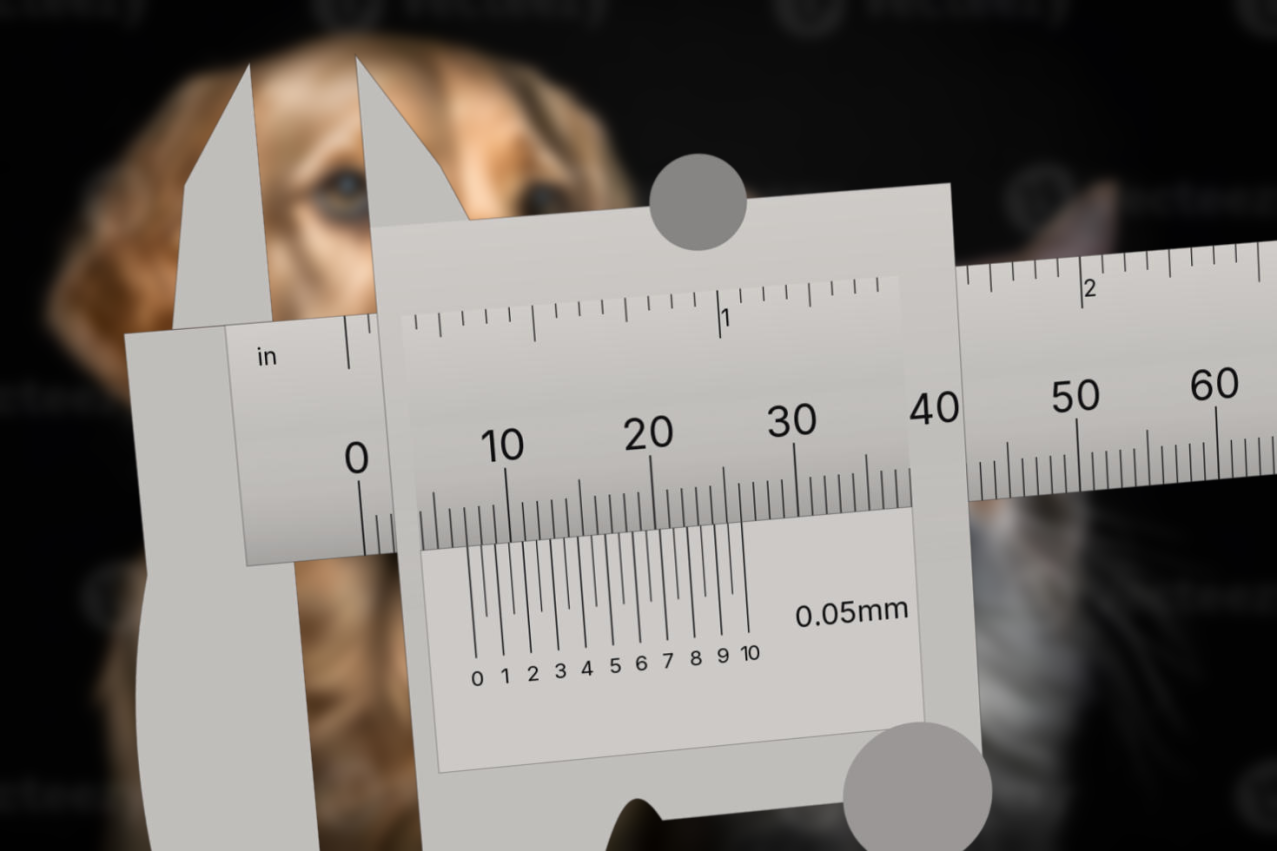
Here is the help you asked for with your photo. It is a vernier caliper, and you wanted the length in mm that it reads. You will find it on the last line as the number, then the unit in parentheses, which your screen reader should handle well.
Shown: 7.0 (mm)
